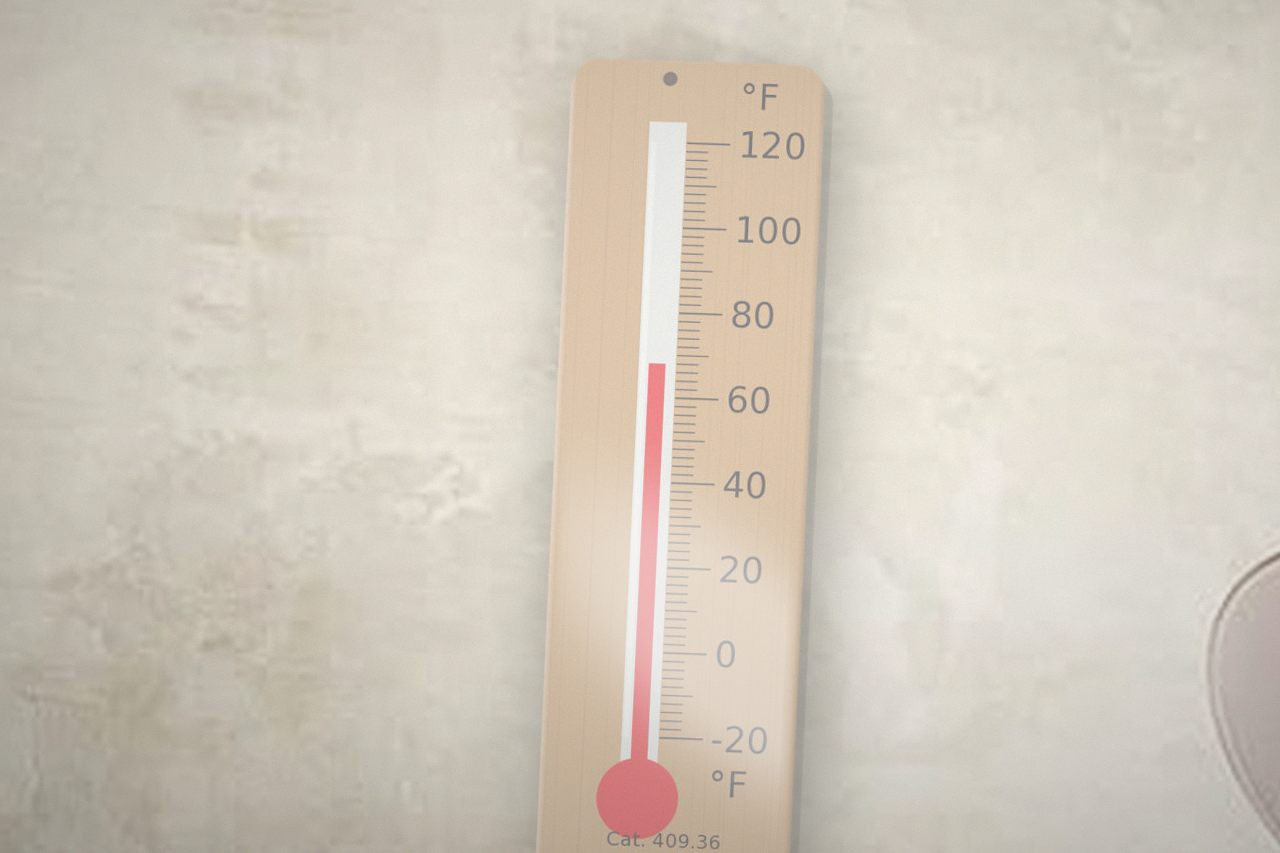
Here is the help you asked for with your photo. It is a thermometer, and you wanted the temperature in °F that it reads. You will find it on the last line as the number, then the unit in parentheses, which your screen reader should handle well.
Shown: 68 (°F)
